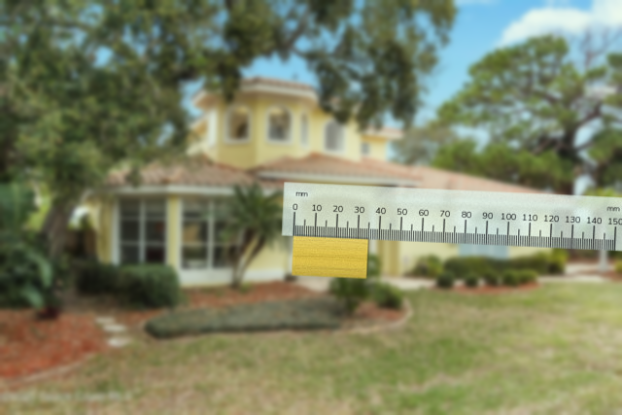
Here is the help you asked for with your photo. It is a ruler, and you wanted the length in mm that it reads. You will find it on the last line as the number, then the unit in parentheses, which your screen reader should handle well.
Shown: 35 (mm)
